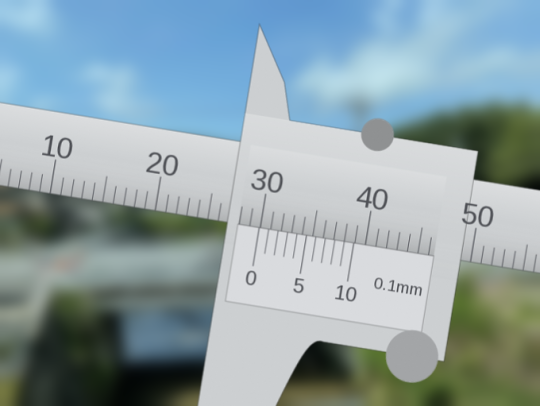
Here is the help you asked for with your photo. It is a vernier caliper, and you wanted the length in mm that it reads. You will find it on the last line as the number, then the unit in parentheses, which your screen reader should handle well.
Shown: 29.9 (mm)
